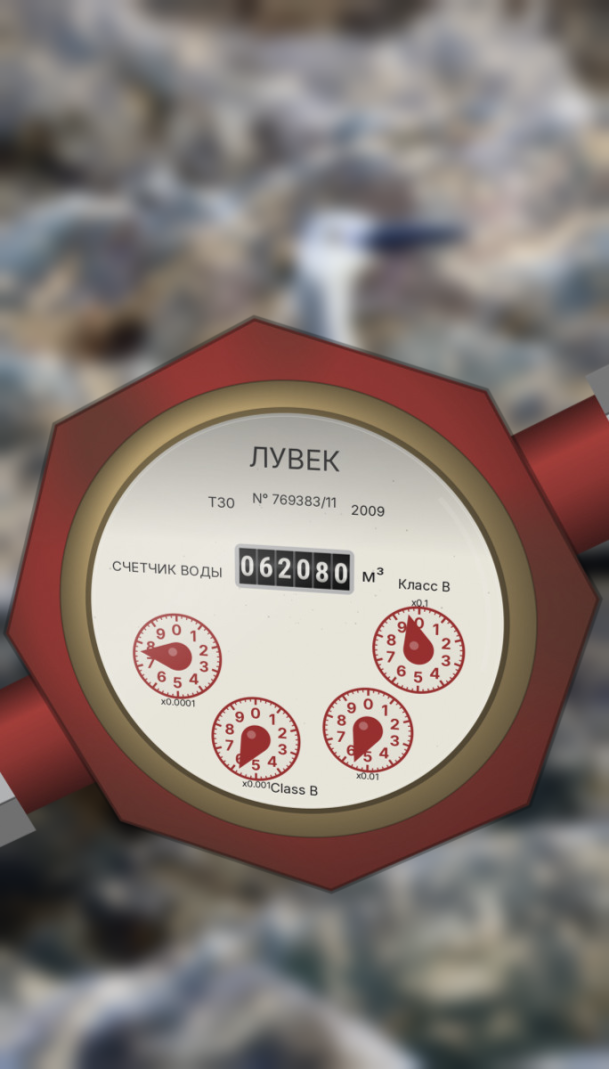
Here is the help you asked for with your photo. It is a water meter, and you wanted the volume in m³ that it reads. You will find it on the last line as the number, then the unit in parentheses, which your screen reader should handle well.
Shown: 62079.9557 (m³)
